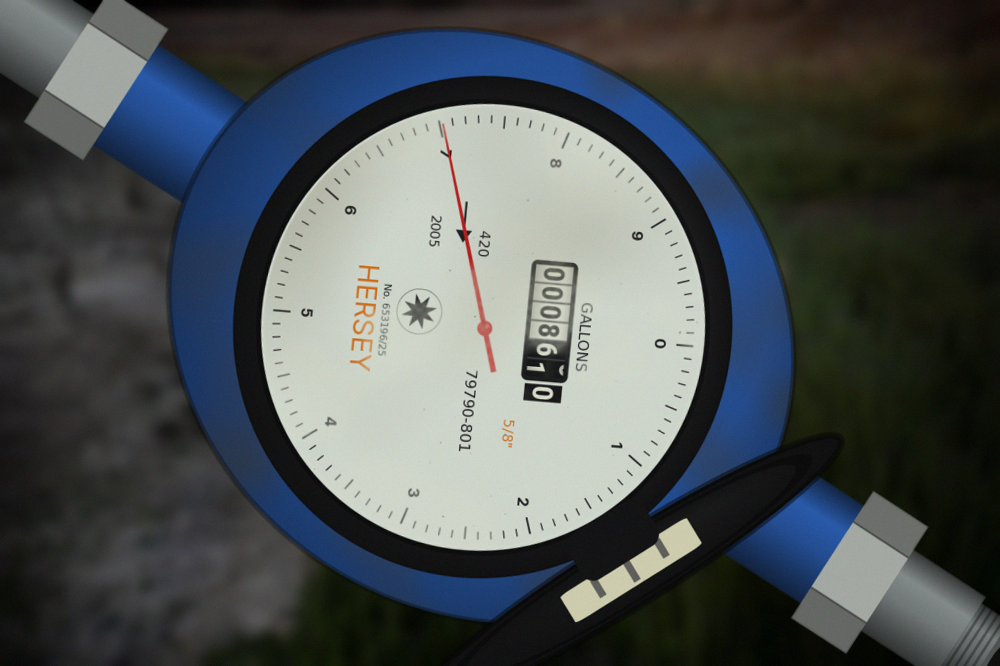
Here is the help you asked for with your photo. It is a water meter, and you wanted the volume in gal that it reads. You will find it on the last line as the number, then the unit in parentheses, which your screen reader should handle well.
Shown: 8607.0 (gal)
